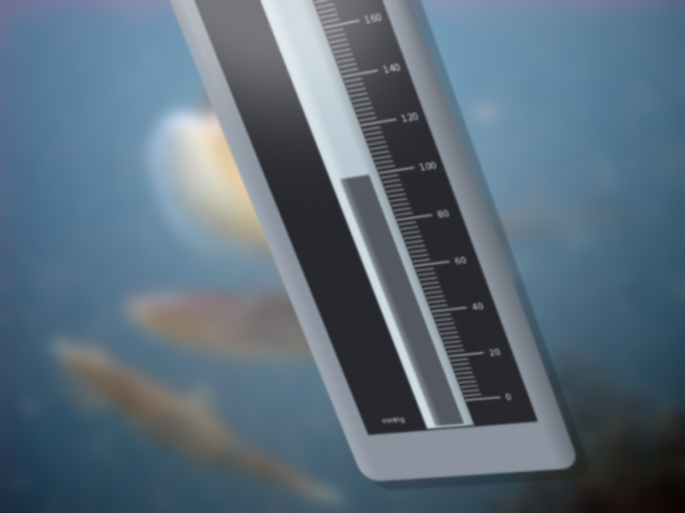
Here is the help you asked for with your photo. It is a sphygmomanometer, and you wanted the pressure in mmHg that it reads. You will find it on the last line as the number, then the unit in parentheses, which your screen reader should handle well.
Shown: 100 (mmHg)
